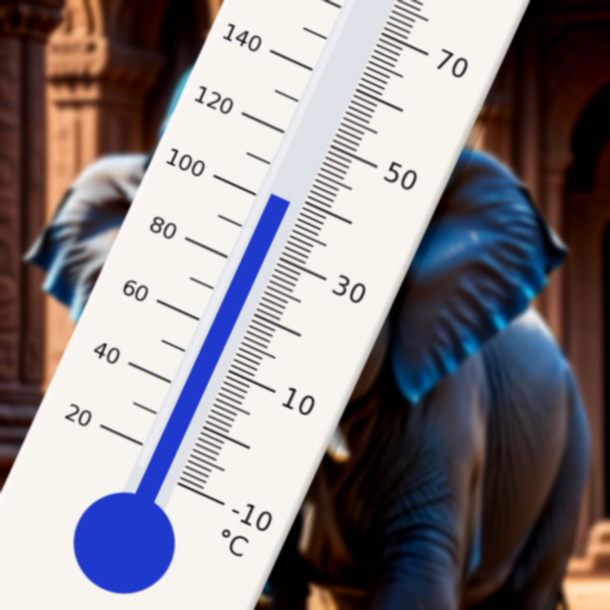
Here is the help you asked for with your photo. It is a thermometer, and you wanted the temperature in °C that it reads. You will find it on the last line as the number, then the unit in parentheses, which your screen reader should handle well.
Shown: 39 (°C)
